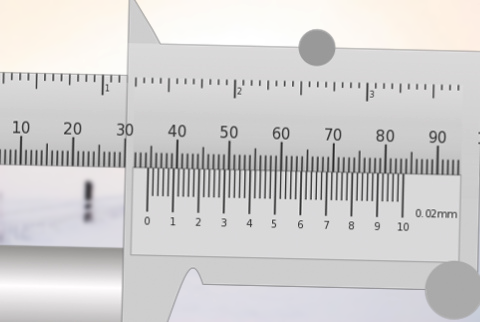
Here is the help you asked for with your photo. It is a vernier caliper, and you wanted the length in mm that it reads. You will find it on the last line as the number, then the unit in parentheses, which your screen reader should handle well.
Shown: 34.5 (mm)
